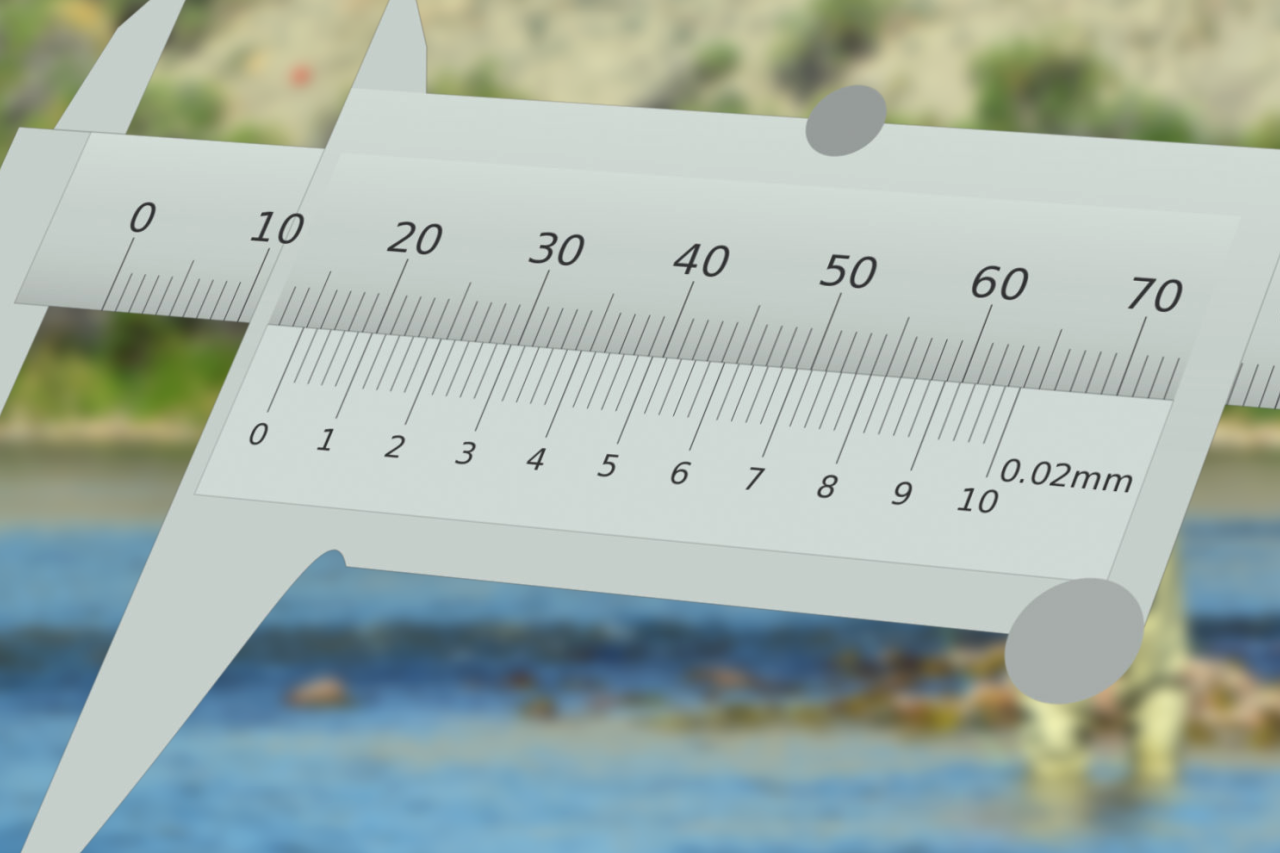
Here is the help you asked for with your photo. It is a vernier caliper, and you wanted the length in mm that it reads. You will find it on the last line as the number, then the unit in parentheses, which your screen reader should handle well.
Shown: 14.8 (mm)
